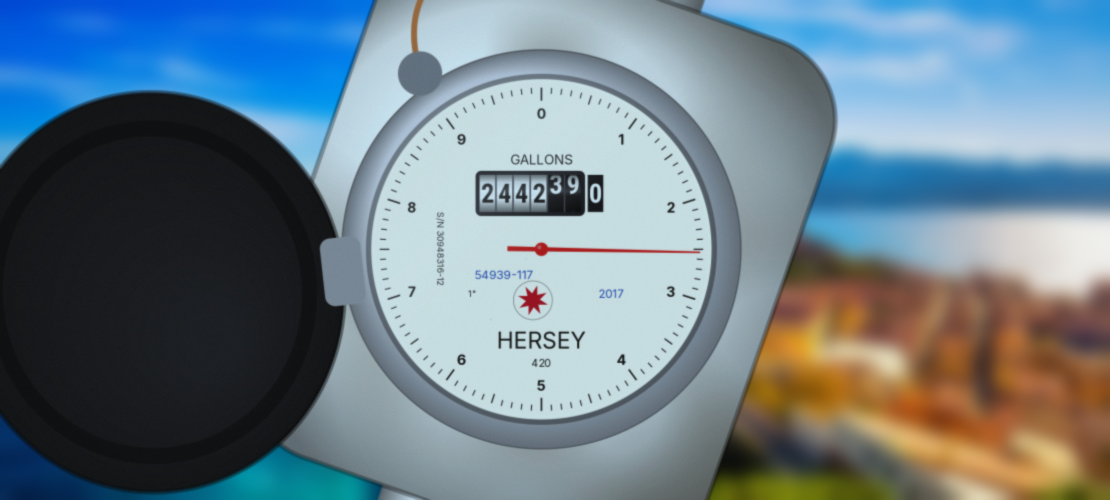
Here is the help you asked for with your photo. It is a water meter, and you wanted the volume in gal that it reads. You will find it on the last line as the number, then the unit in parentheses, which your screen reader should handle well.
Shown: 2442392.5 (gal)
